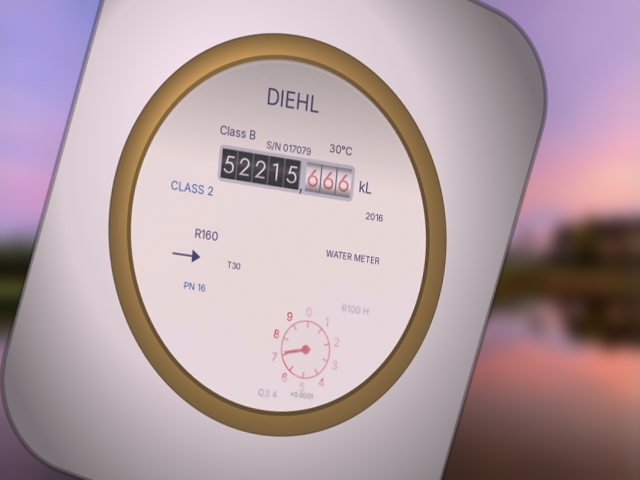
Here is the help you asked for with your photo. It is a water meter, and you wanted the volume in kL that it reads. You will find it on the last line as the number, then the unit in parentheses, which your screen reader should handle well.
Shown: 52215.6667 (kL)
